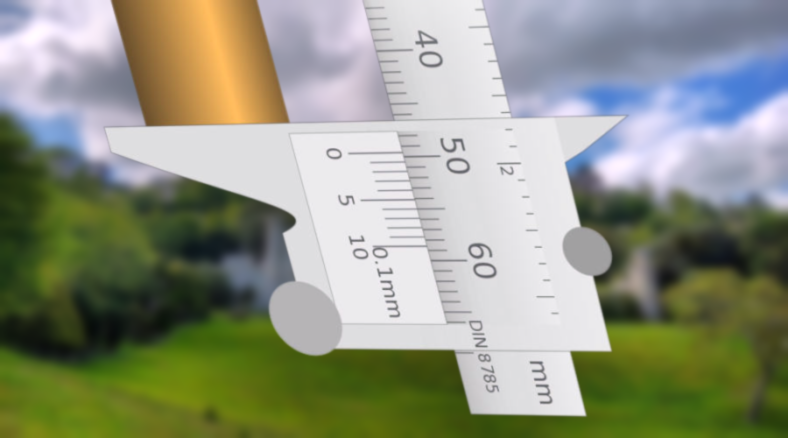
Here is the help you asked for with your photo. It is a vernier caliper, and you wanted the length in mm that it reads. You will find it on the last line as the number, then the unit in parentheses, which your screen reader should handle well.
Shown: 49.6 (mm)
